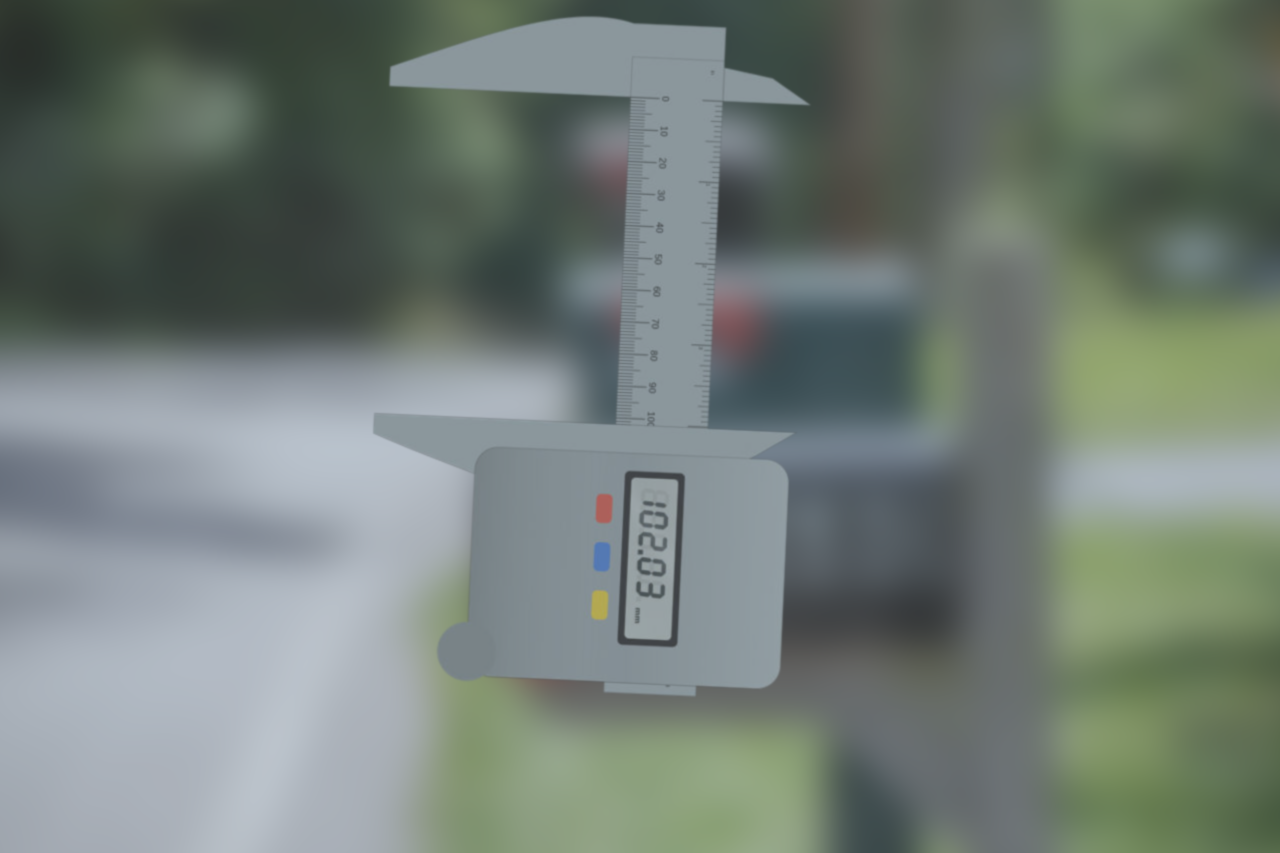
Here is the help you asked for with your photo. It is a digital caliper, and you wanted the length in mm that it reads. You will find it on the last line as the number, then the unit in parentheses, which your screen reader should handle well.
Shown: 102.03 (mm)
